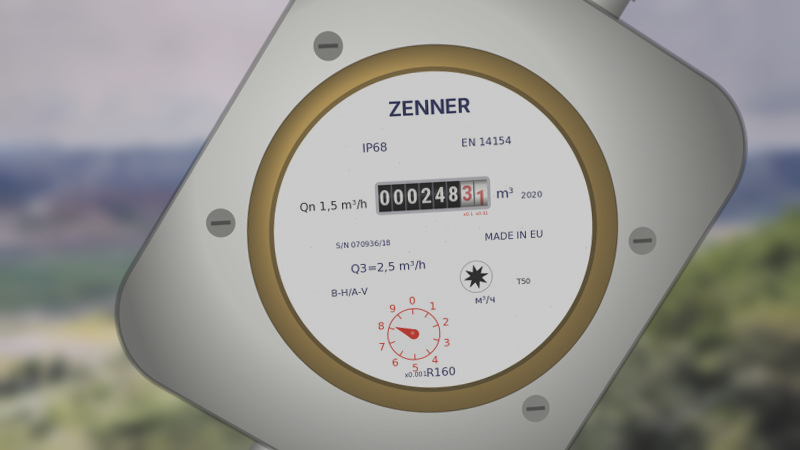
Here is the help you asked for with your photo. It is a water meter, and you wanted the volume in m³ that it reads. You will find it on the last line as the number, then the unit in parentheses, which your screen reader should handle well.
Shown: 248.308 (m³)
